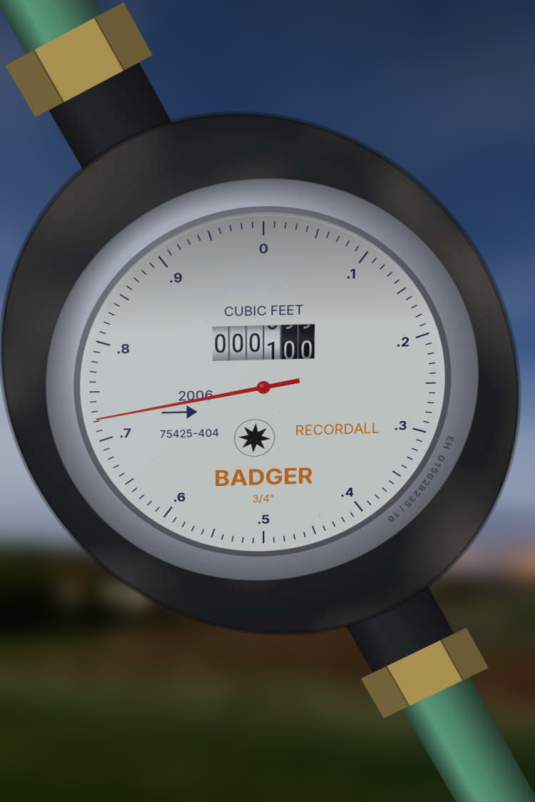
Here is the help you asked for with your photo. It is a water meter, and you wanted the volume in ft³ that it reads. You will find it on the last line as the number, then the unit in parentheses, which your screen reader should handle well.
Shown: 99.72 (ft³)
